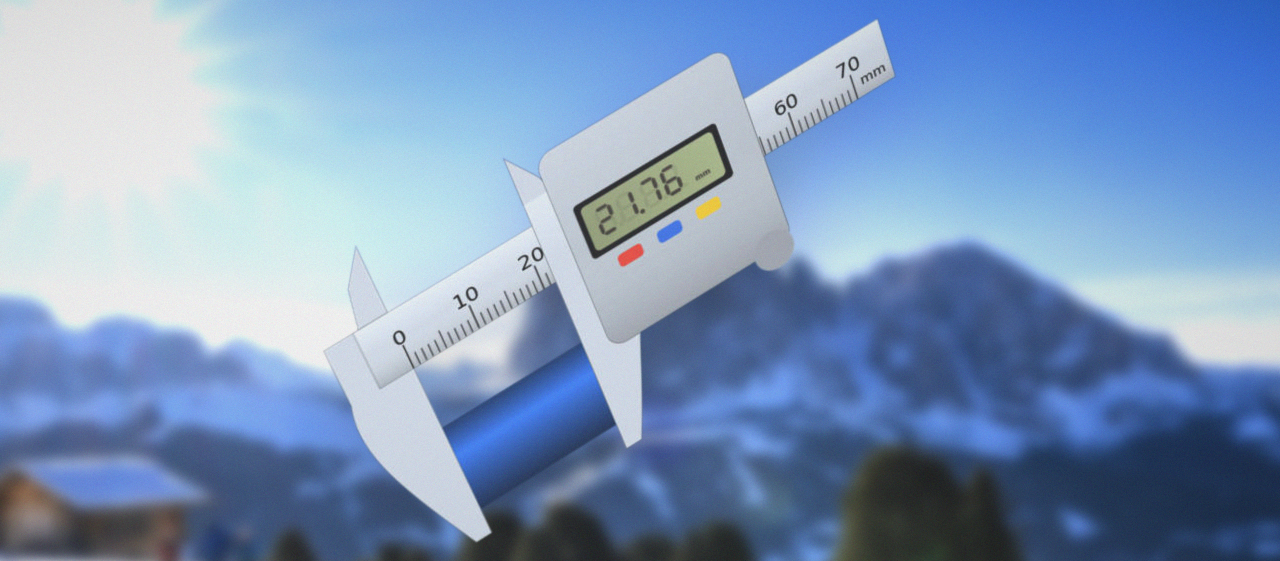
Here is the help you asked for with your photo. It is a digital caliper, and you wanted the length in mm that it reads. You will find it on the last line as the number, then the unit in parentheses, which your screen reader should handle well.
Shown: 21.76 (mm)
